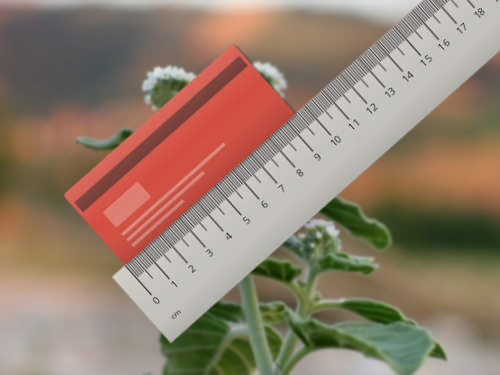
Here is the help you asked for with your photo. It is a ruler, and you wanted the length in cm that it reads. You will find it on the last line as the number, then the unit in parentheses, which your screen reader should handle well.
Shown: 9.5 (cm)
